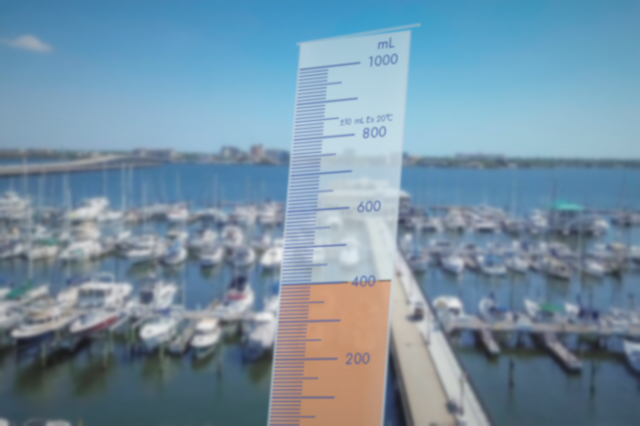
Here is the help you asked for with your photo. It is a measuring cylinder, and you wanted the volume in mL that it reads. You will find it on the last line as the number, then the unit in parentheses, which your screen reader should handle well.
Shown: 400 (mL)
